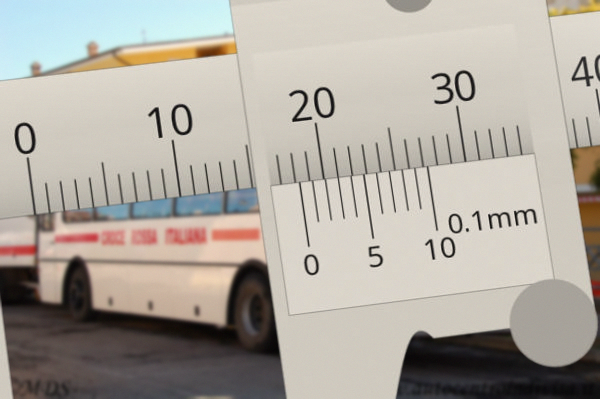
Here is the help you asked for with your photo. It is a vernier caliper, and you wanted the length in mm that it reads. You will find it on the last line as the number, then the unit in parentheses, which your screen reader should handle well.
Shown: 18.3 (mm)
